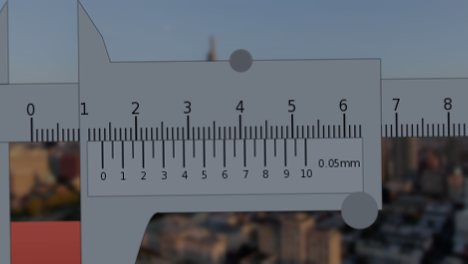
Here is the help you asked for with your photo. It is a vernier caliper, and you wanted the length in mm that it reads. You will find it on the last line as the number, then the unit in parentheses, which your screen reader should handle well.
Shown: 13.5 (mm)
